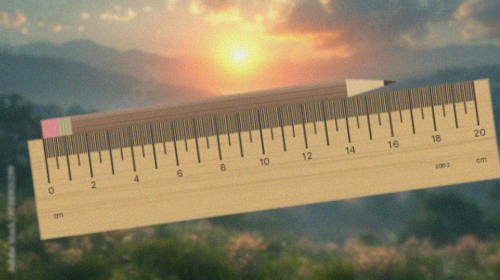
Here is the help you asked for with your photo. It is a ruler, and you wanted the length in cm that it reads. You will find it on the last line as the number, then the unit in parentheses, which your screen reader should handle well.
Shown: 16.5 (cm)
